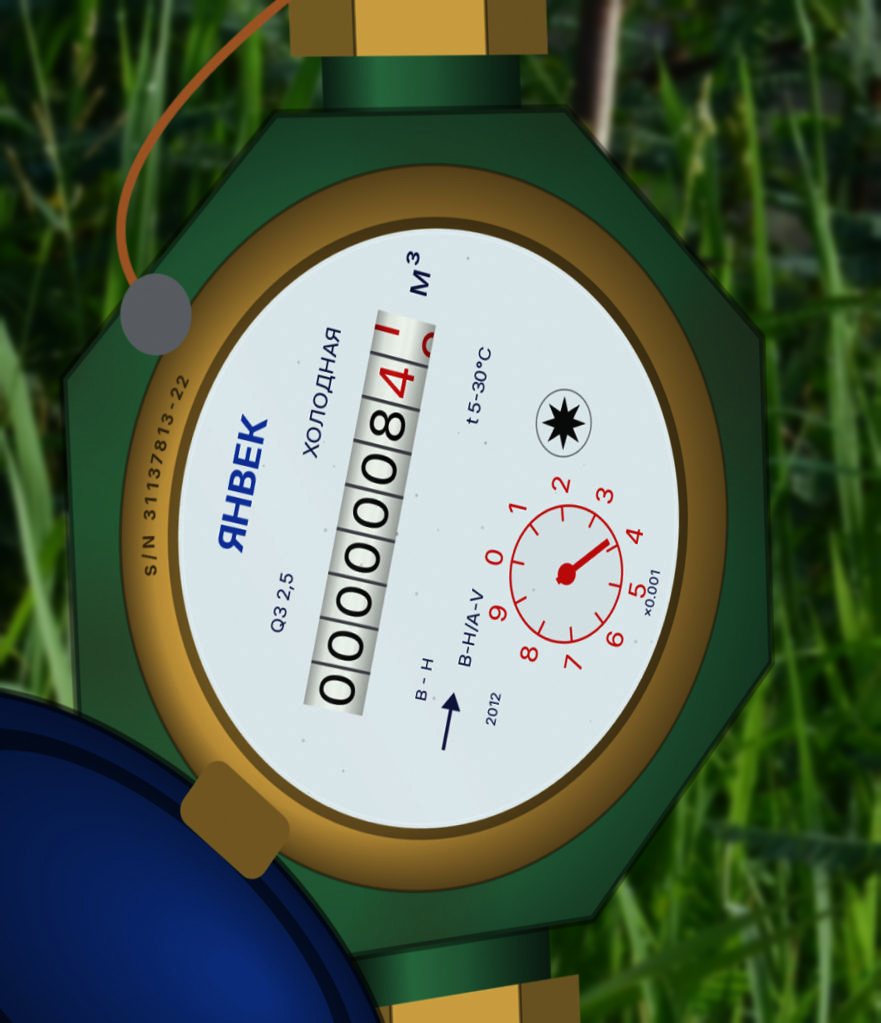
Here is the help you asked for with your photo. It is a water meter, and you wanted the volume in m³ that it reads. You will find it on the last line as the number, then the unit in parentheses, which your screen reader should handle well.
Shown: 8.413 (m³)
